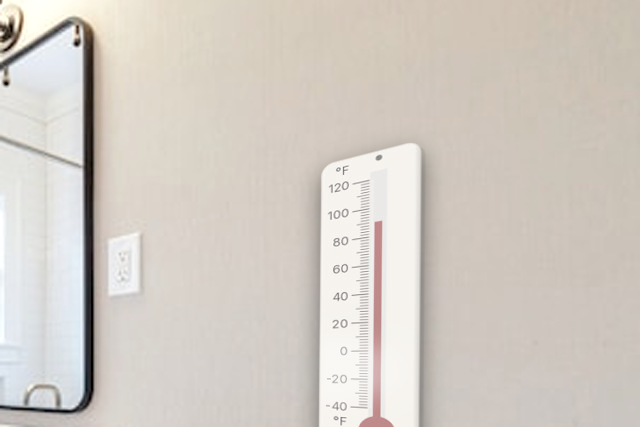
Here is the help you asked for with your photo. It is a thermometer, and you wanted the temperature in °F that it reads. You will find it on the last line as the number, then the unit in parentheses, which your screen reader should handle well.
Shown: 90 (°F)
